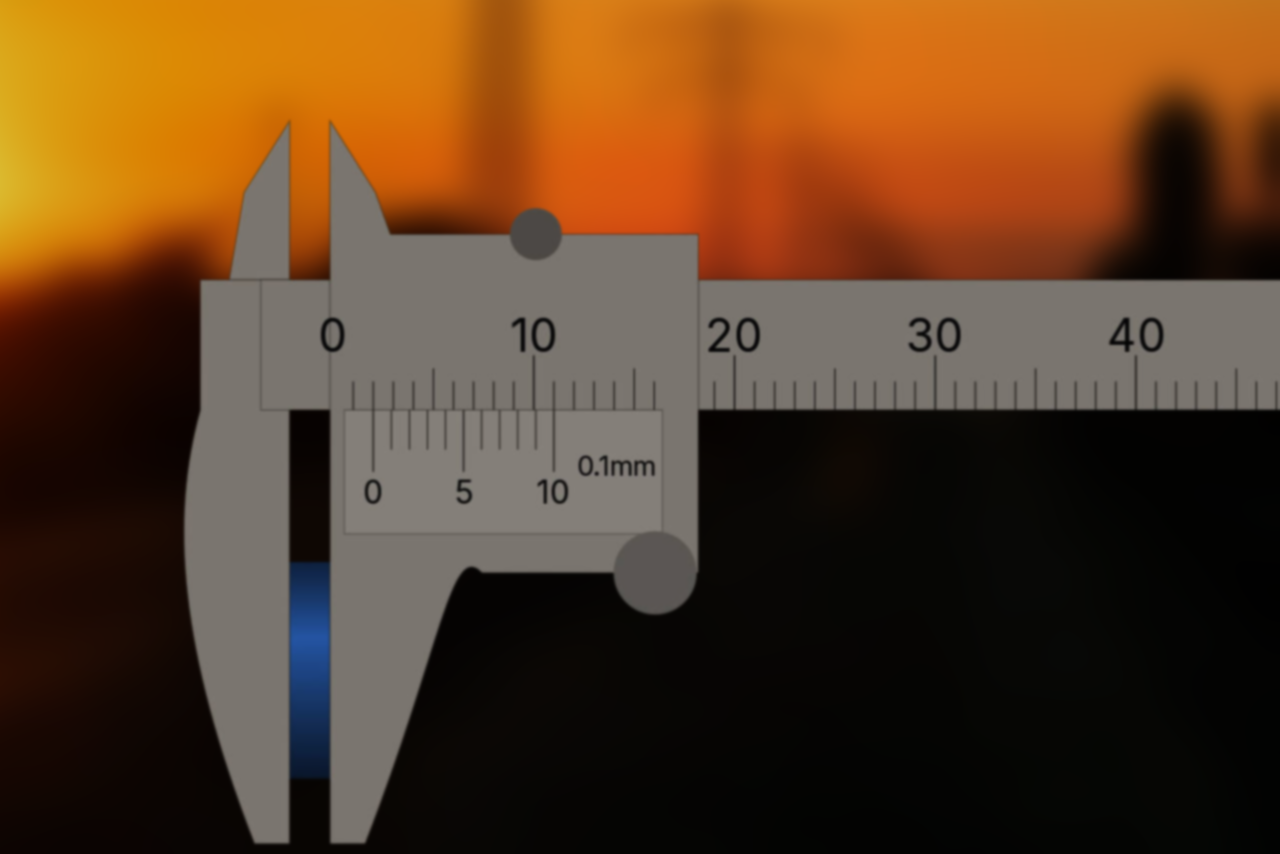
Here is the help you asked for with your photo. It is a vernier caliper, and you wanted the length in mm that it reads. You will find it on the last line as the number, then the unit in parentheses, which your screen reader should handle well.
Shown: 2.0 (mm)
